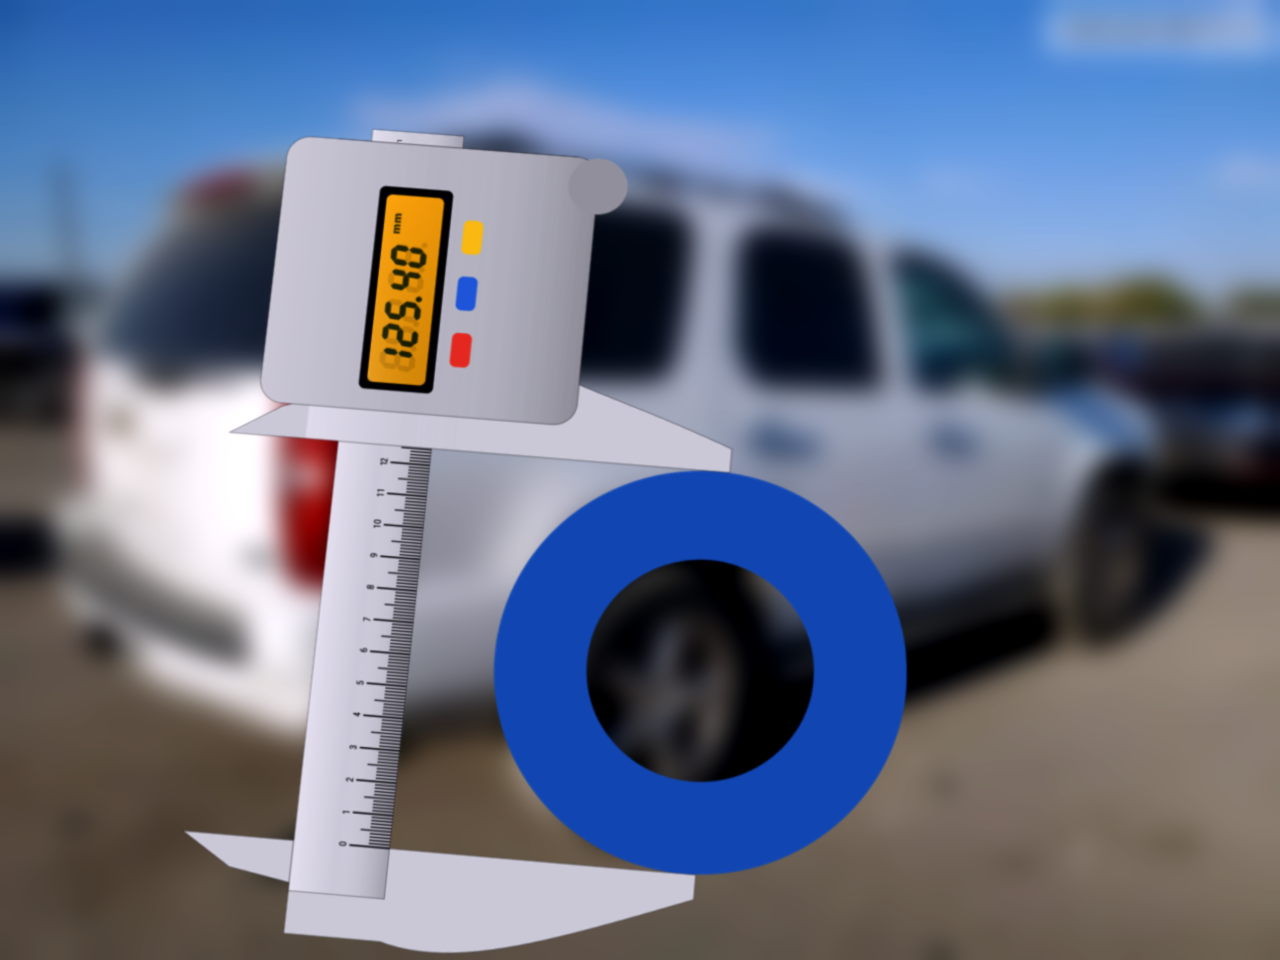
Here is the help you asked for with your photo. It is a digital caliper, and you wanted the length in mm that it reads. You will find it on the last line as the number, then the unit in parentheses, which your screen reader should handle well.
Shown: 125.40 (mm)
